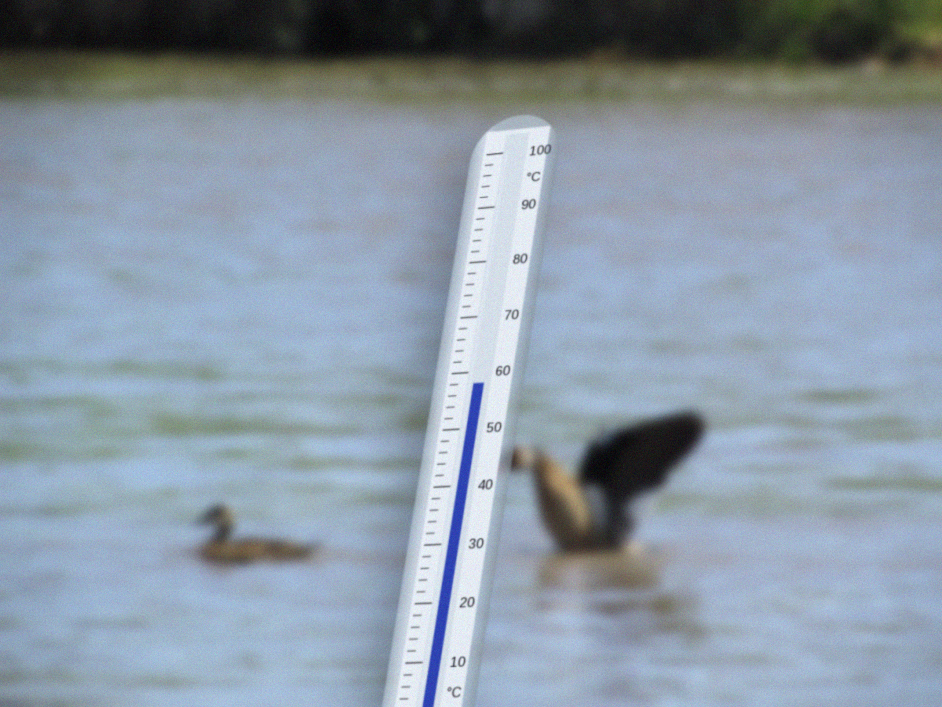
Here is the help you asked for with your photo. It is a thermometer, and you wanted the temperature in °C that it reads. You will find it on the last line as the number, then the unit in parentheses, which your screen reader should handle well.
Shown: 58 (°C)
